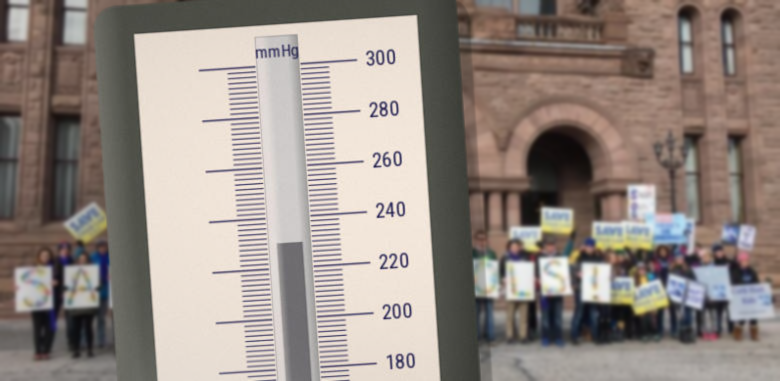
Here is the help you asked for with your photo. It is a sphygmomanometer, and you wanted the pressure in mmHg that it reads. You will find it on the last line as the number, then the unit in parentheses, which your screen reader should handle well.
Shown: 230 (mmHg)
